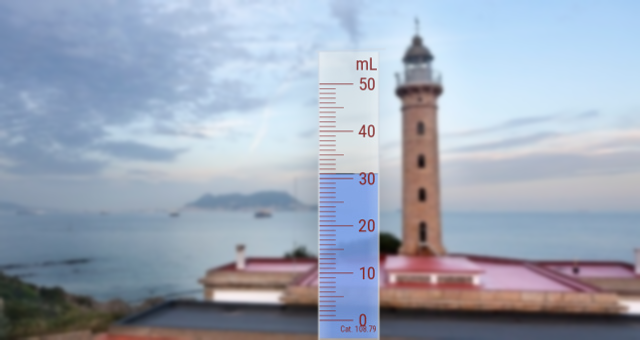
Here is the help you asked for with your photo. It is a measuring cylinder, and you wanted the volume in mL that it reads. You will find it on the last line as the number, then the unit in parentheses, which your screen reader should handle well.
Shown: 31 (mL)
